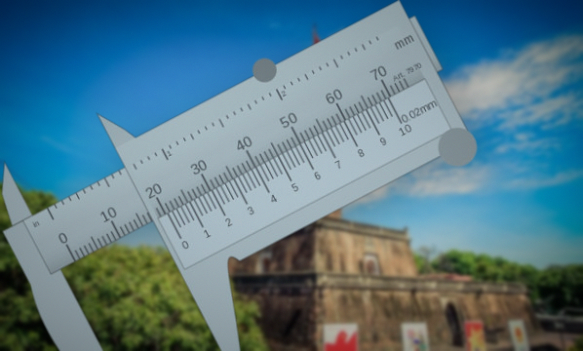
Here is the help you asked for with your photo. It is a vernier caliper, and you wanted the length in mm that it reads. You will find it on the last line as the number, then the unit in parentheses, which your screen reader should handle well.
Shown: 20.5 (mm)
